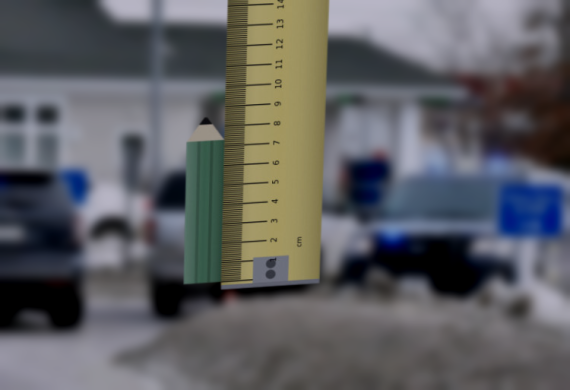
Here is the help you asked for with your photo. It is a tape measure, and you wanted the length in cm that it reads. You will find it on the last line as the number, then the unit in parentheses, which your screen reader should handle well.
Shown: 8.5 (cm)
